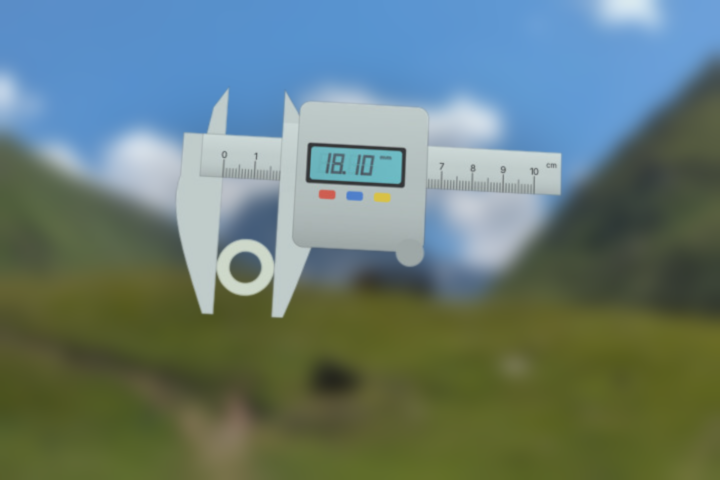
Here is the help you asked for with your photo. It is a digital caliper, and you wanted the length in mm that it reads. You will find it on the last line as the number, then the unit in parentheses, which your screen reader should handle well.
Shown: 18.10 (mm)
